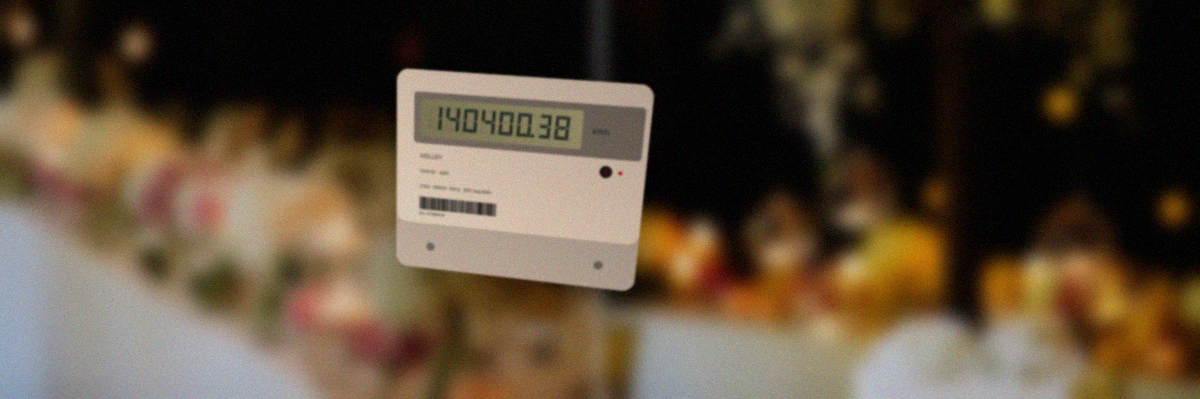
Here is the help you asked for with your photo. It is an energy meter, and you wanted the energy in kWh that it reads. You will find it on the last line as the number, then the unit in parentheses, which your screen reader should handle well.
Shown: 140400.38 (kWh)
